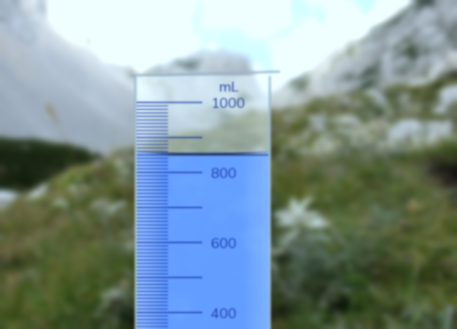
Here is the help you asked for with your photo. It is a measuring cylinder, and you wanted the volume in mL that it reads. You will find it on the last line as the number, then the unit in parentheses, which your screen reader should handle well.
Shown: 850 (mL)
